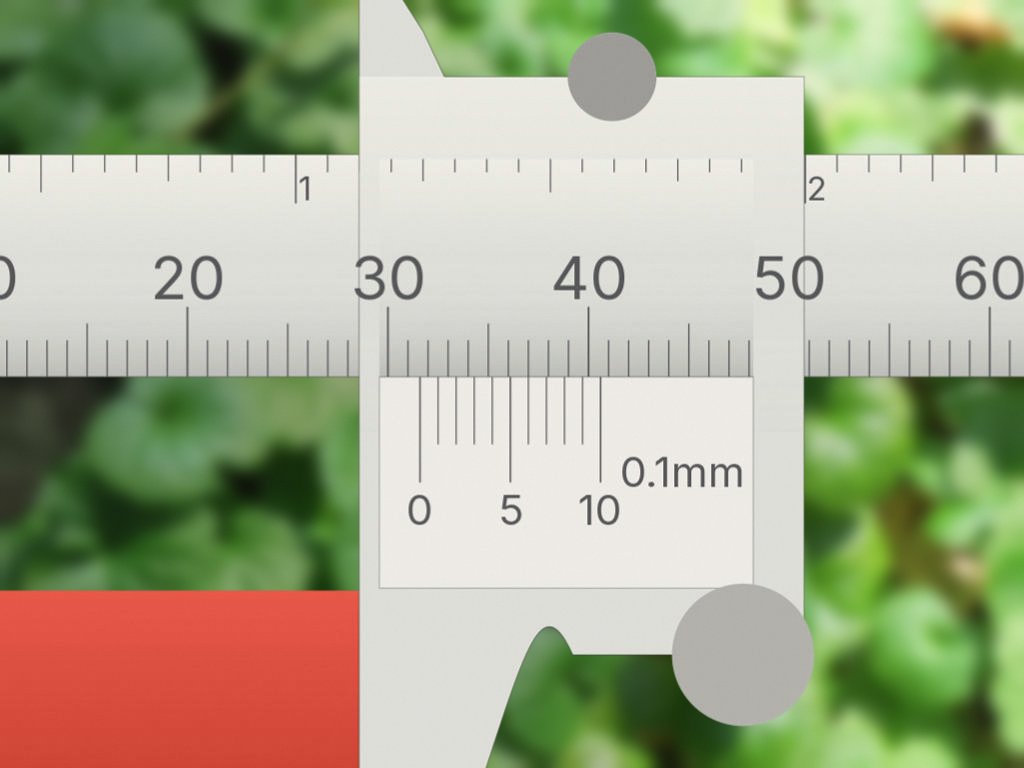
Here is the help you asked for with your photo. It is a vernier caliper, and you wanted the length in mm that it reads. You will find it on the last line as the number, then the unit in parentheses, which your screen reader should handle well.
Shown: 31.6 (mm)
